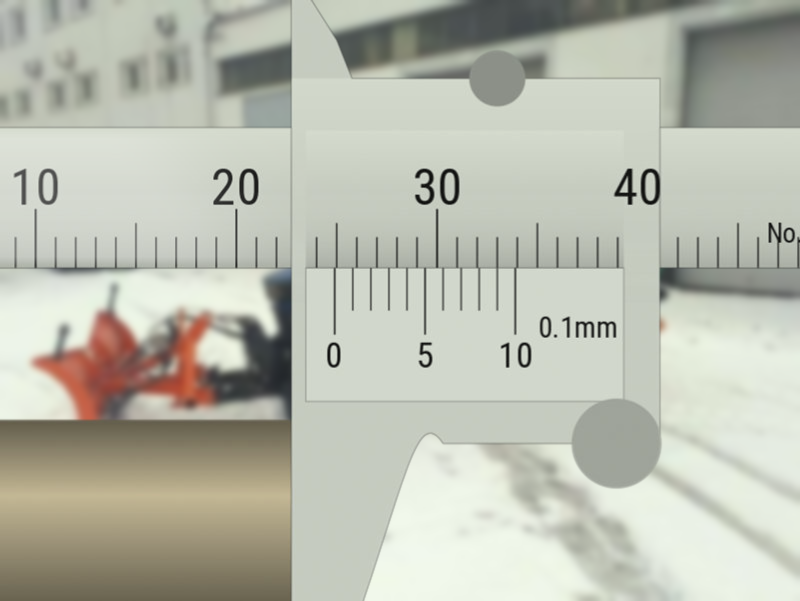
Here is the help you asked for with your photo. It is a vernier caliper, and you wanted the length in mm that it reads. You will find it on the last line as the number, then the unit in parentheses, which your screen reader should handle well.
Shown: 24.9 (mm)
